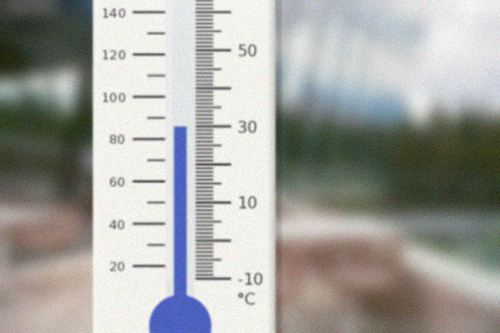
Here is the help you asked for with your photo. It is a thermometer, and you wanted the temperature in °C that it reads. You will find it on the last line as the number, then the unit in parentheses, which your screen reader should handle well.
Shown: 30 (°C)
